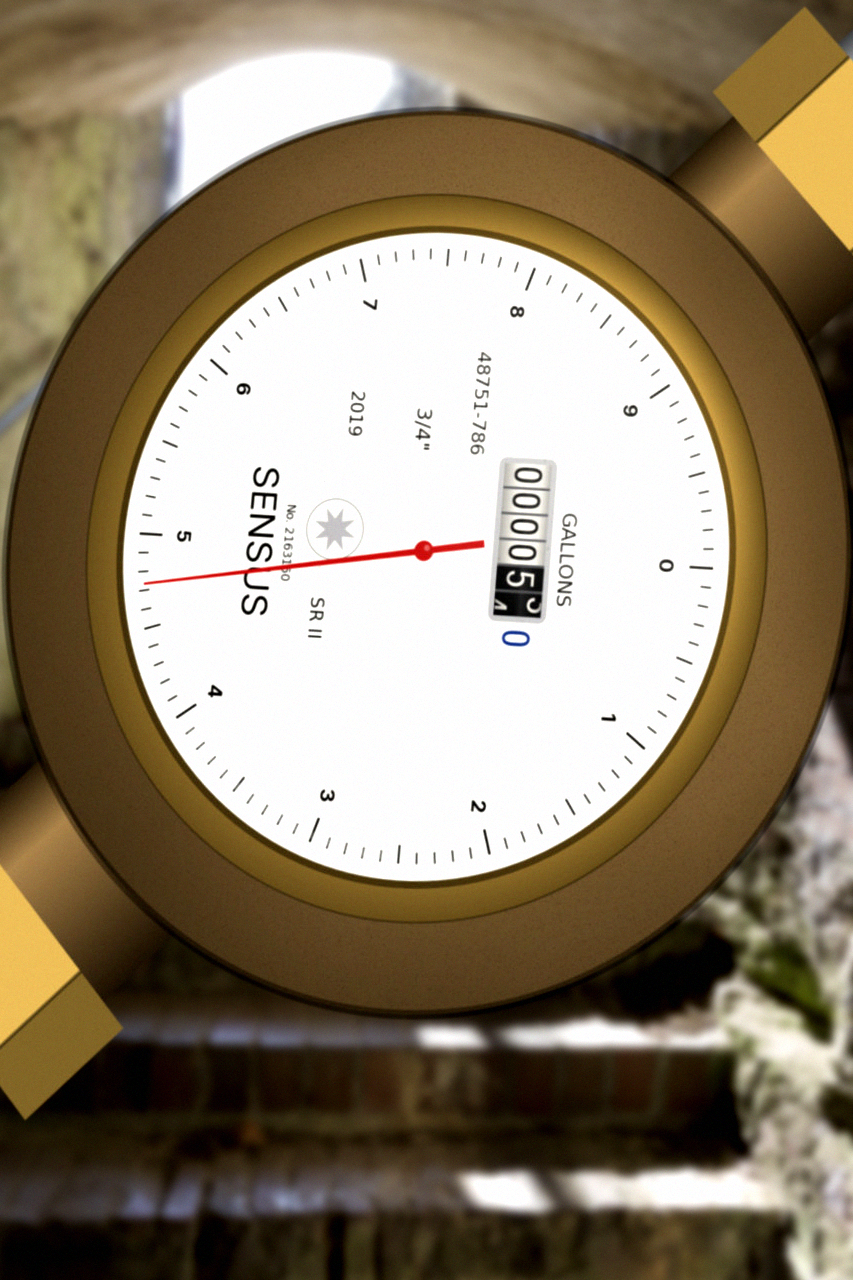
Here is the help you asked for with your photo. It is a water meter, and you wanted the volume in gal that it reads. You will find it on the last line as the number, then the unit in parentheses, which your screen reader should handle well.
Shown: 534.7 (gal)
